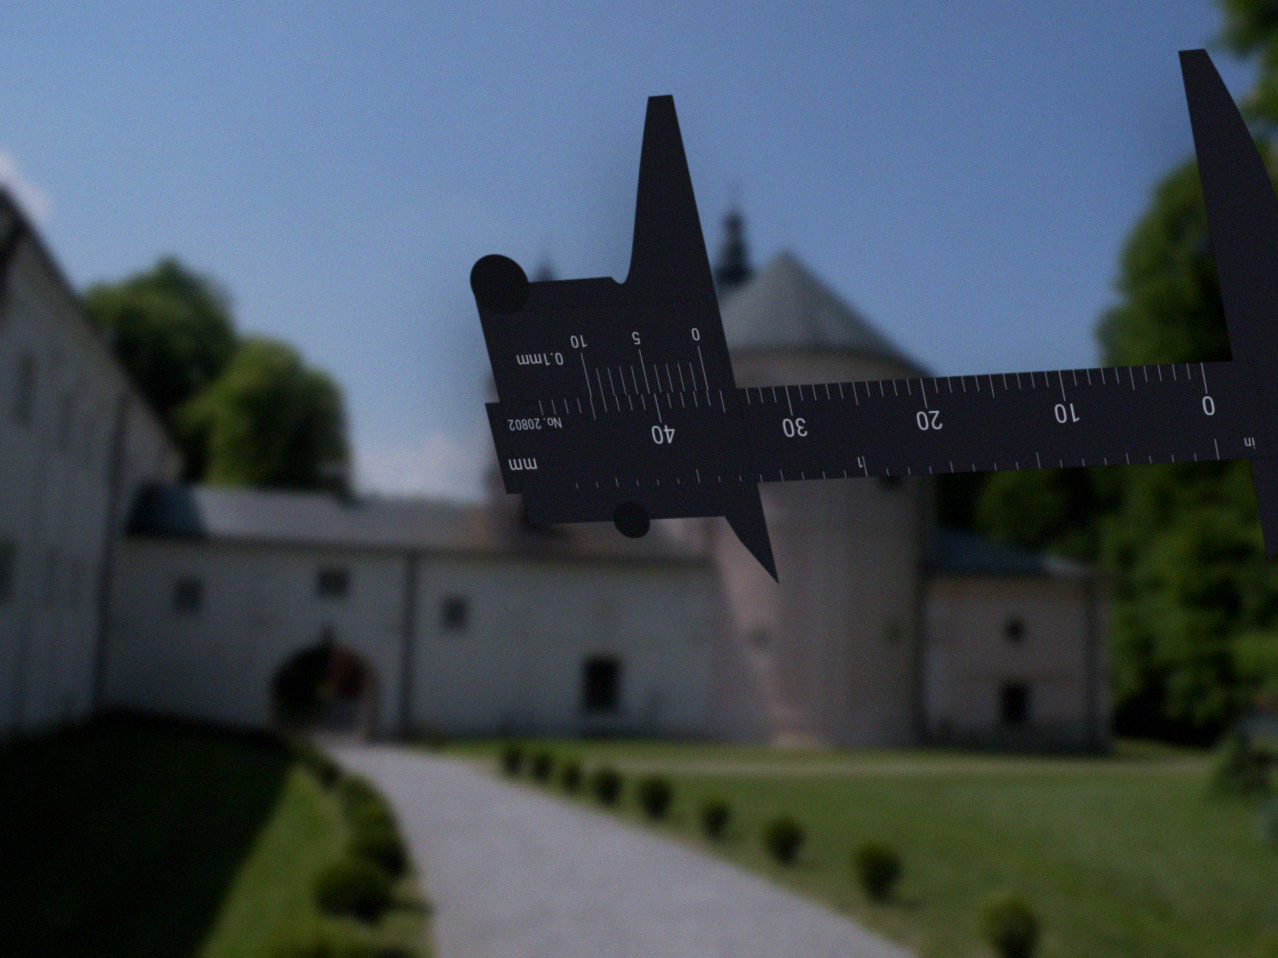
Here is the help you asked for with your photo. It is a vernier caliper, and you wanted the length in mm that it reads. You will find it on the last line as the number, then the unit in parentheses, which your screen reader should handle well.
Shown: 35.9 (mm)
